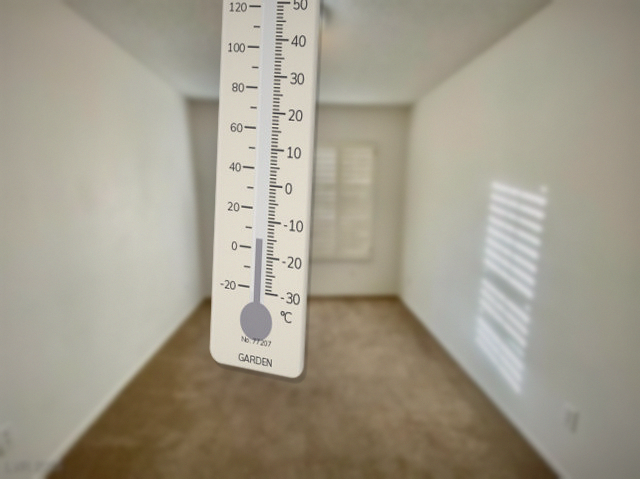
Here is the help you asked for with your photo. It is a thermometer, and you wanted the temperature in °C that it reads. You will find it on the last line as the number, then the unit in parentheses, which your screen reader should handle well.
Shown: -15 (°C)
